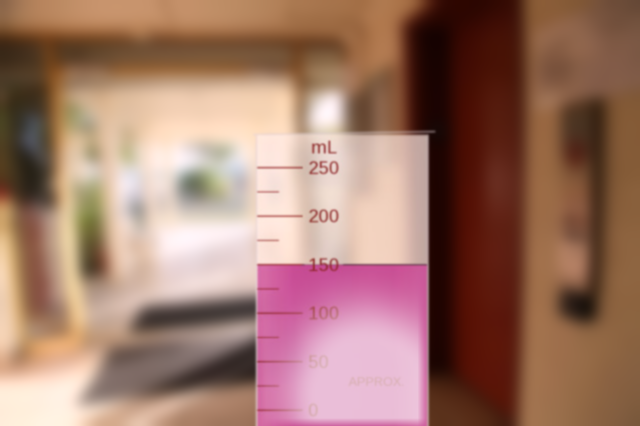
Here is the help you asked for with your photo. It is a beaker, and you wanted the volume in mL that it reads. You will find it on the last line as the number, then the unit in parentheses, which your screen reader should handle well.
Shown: 150 (mL)
